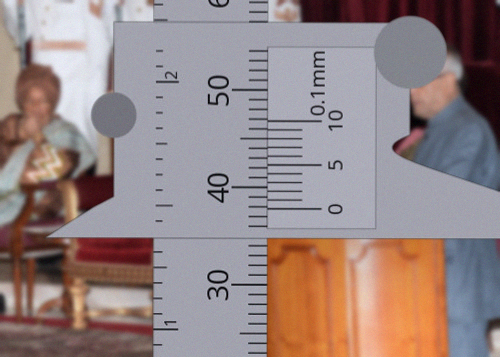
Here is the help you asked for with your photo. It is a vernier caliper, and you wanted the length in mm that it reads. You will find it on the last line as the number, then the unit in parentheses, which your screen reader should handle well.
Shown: 37.8 (mm)
